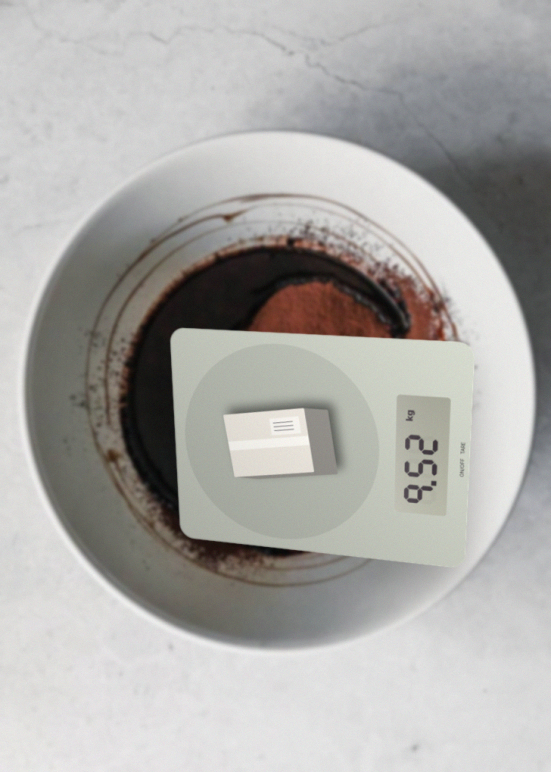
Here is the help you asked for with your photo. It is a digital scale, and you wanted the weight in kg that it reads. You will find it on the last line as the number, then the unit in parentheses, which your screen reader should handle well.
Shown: 9.52 (kg)
